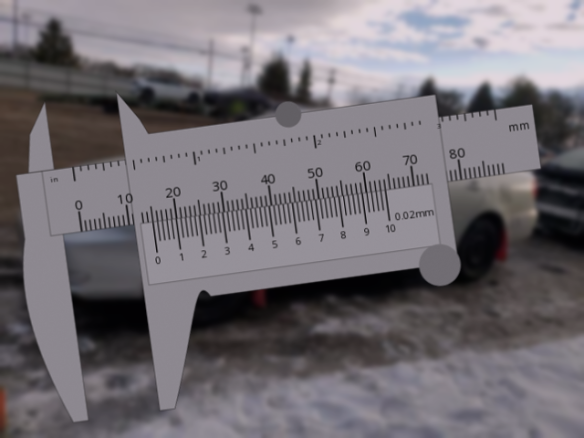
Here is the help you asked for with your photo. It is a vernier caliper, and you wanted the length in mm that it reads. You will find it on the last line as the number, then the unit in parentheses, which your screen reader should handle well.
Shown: 15.0 (mm)
